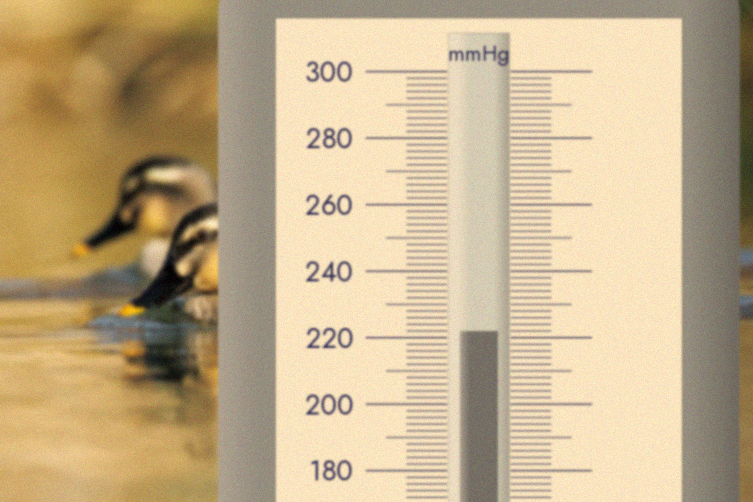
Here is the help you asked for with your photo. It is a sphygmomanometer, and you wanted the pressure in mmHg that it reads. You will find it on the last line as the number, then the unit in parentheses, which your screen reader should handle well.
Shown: 222 (mmHg)
